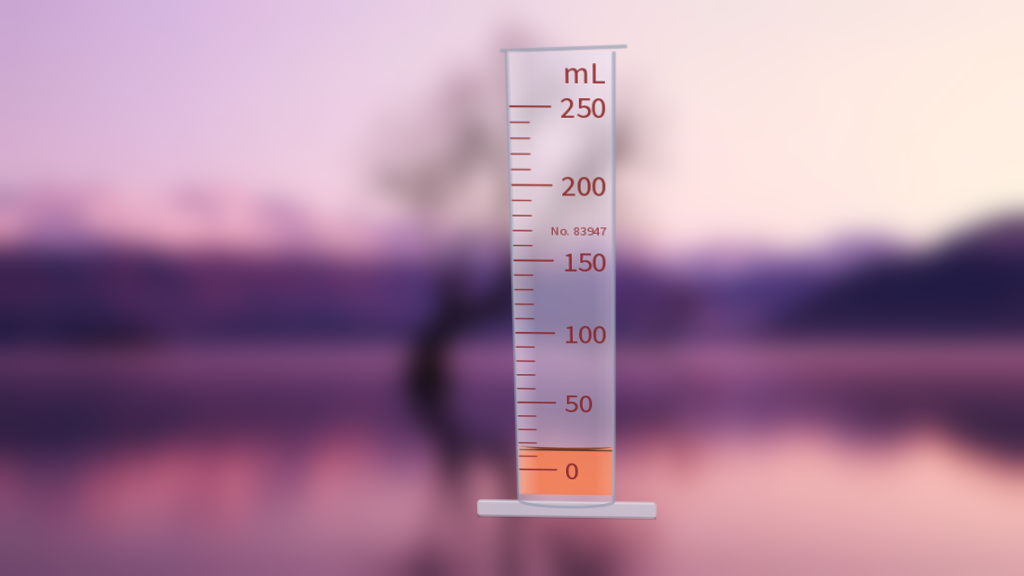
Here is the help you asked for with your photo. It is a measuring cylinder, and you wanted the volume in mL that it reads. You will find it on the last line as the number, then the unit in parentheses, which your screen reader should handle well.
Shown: 15 (mL)
